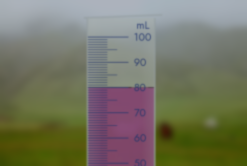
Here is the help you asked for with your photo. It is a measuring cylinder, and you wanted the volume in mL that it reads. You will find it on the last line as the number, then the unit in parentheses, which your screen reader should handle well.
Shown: 80 (mL)
